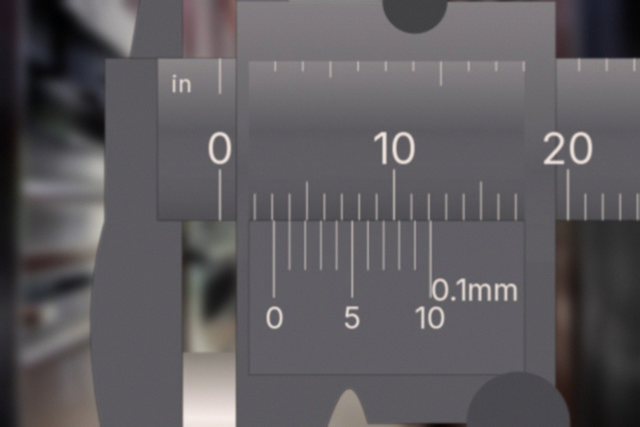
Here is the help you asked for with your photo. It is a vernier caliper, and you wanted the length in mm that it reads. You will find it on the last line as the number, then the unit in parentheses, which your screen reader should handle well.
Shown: 3.1 (mm)
